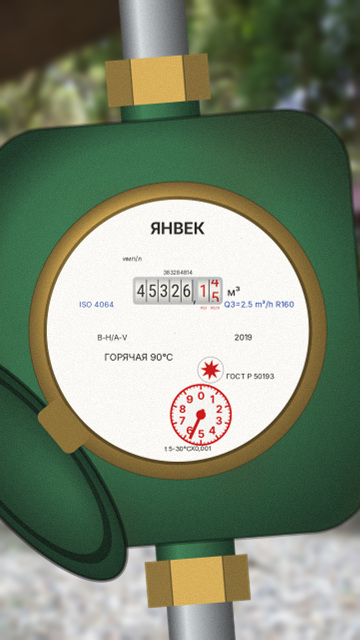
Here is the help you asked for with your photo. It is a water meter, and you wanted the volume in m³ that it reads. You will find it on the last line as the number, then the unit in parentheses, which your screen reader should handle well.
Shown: 45326.145 (m³)
